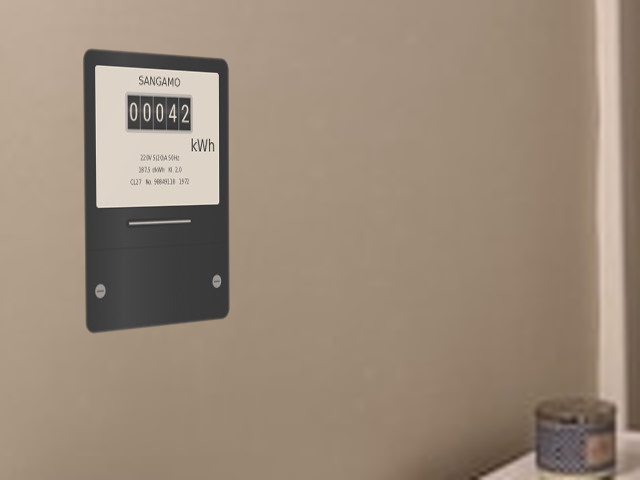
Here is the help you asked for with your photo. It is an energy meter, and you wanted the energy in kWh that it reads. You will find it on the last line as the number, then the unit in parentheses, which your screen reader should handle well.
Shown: 42 (kWh)
